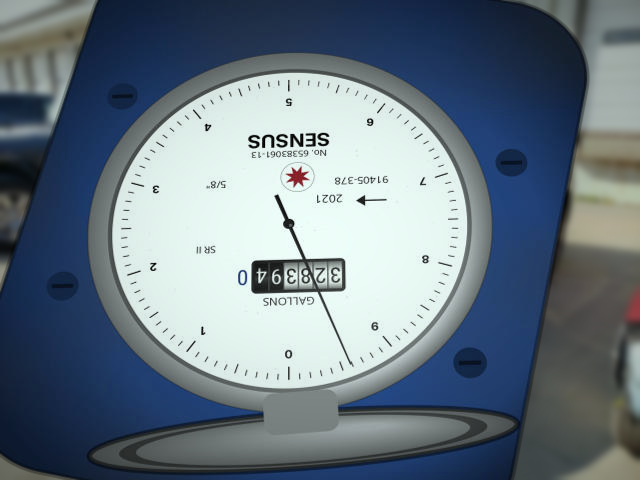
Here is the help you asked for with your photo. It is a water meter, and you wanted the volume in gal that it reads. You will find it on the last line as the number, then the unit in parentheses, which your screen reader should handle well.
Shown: 3283939.4 (gal)
